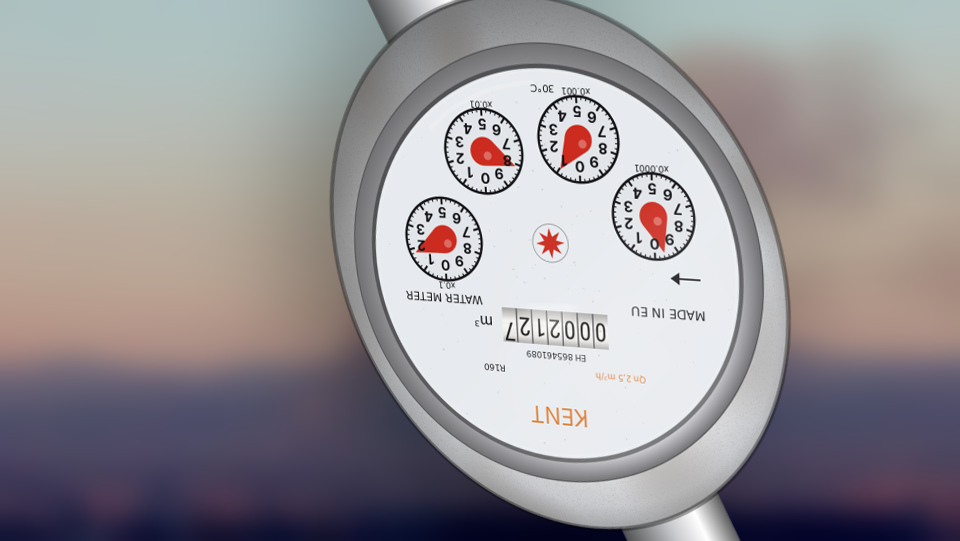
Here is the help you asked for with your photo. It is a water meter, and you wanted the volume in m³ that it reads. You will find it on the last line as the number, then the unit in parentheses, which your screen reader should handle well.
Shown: 2127.1809 (m³)
